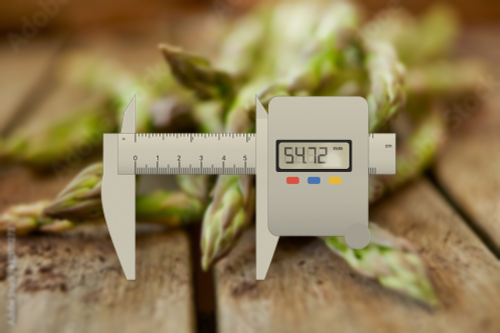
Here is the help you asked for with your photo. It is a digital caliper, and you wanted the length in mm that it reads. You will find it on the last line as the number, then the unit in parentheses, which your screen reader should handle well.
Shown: 54.72 (mm)
